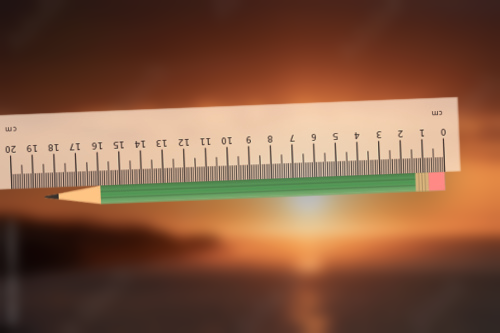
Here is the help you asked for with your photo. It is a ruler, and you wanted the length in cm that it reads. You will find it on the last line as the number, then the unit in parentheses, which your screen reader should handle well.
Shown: 18.5 (cm)
